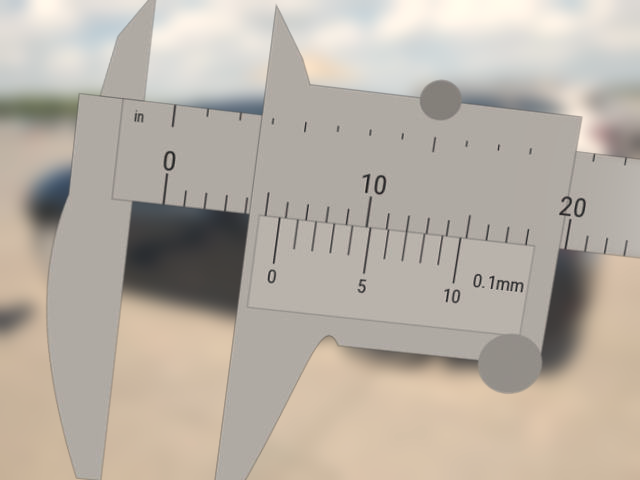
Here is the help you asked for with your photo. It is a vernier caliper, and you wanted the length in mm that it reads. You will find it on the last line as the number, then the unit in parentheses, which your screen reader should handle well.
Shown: 5.7 (mm)
